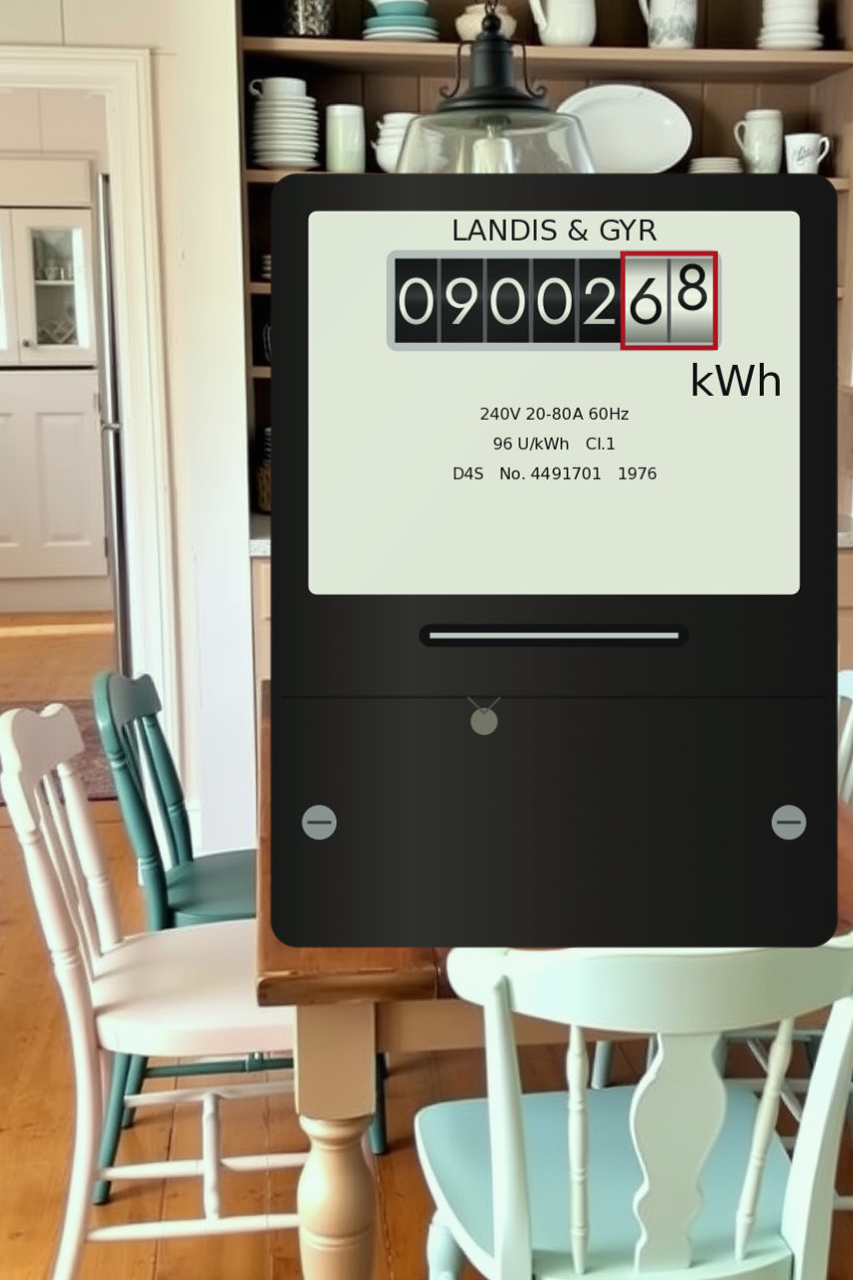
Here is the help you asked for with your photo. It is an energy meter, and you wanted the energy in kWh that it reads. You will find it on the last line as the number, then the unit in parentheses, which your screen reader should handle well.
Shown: 9002.68 (kWh)
